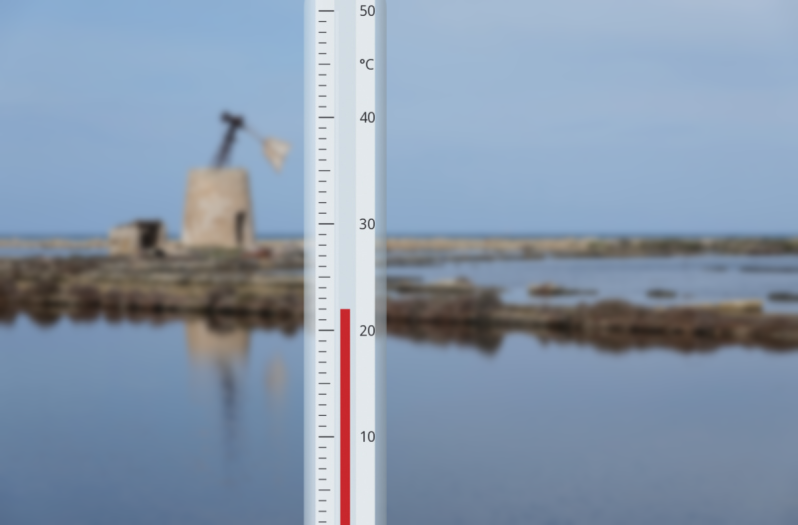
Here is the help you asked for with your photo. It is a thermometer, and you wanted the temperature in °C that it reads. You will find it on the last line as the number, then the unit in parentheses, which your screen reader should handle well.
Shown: 22 (°C)
